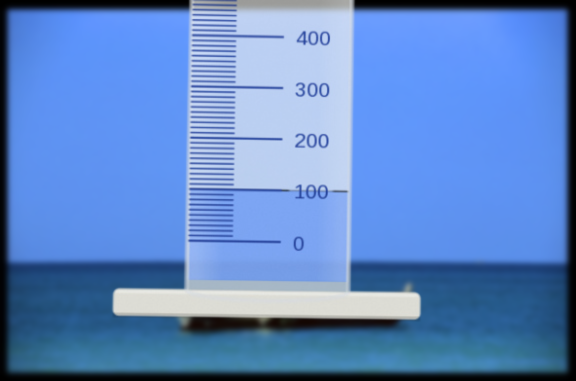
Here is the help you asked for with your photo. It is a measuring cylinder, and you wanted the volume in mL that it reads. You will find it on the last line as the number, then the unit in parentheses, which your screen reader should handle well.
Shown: 100 (mL)
